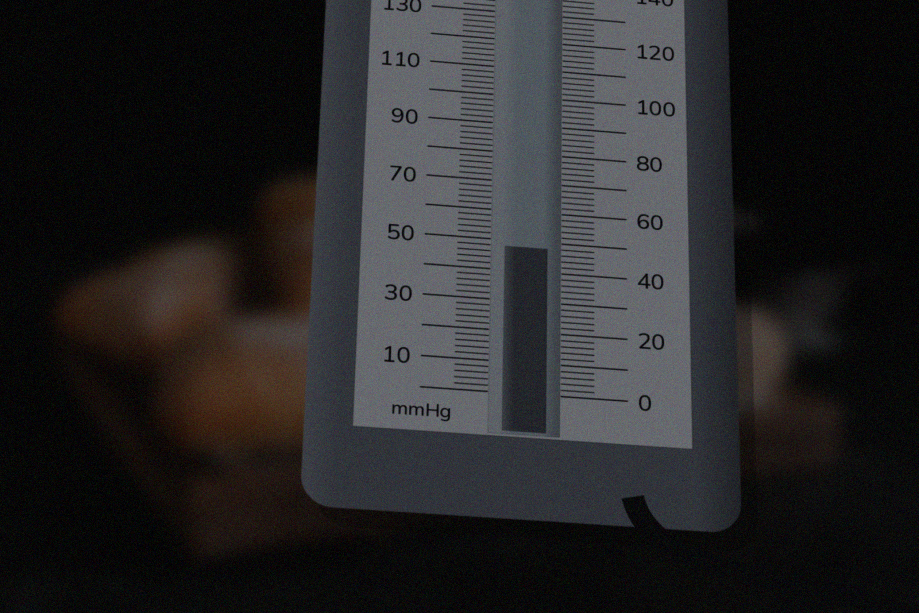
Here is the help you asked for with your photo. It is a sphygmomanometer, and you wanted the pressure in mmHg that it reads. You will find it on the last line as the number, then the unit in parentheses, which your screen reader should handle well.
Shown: 48 (mmHg)
